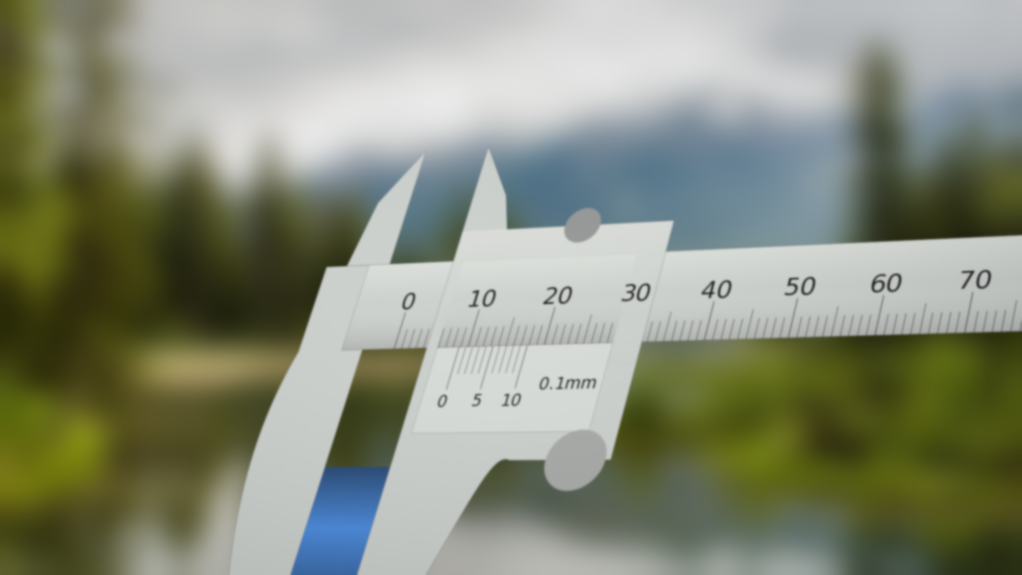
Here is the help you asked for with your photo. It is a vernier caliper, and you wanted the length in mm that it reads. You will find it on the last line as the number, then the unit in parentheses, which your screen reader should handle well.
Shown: 8.8 (mm)
